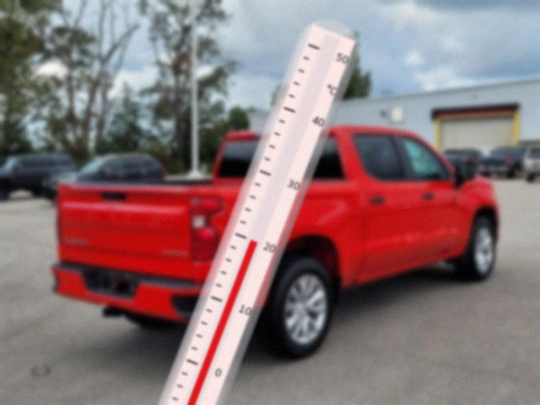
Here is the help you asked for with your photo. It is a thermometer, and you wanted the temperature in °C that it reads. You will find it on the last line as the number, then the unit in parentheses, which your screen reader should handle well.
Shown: 20 (°C)
